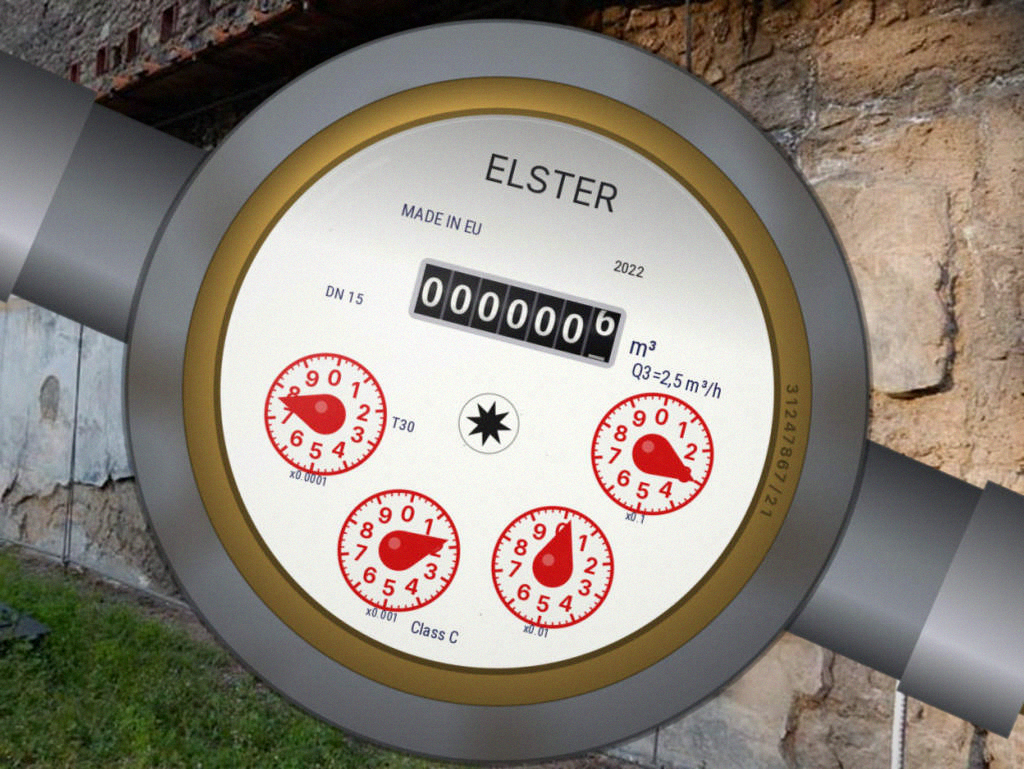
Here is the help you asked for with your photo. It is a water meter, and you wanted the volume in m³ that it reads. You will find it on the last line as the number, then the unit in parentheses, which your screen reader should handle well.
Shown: 6.3017 (m³)
